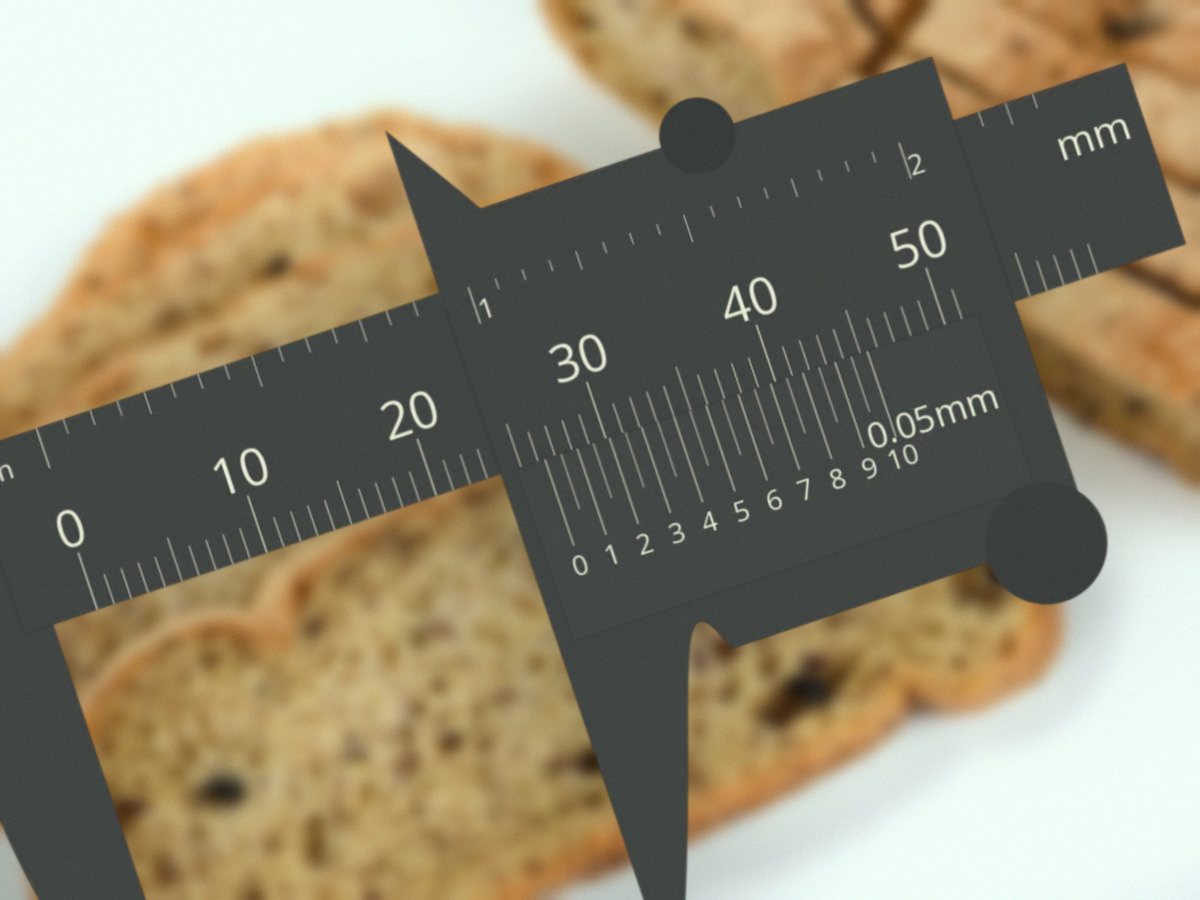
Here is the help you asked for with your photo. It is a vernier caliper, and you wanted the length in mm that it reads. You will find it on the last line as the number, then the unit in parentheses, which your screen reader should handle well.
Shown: 26.4 (mm)
